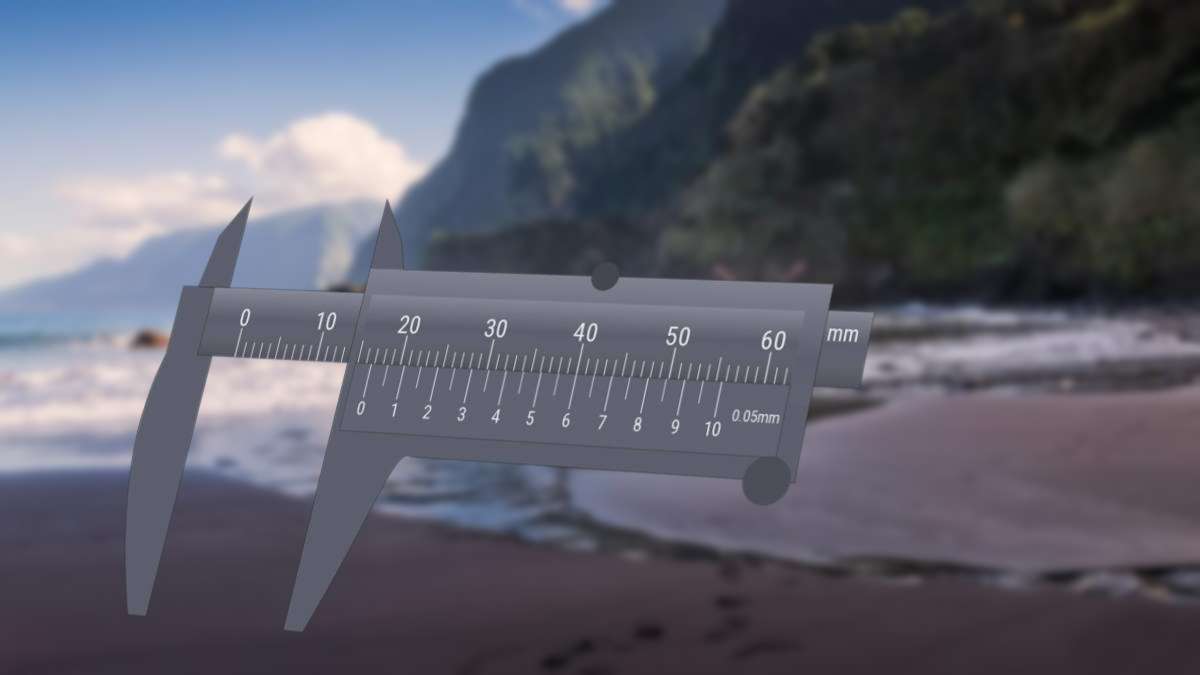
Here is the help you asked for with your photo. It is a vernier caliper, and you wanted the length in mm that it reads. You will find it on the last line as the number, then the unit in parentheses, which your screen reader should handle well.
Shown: 16.6 (mm)
